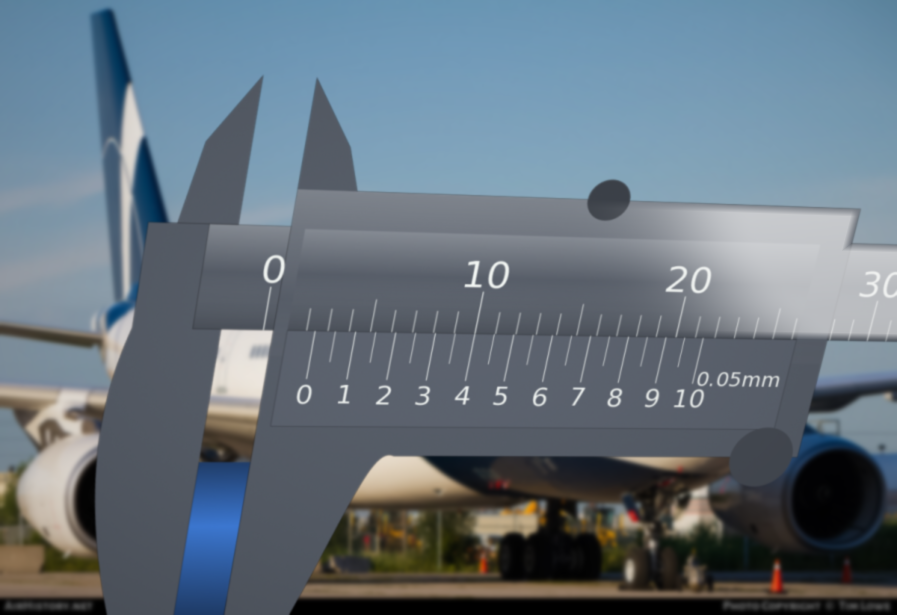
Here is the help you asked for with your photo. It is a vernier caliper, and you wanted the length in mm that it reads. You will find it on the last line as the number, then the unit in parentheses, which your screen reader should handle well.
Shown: 2.4 (mm)
